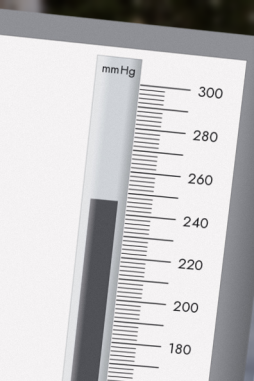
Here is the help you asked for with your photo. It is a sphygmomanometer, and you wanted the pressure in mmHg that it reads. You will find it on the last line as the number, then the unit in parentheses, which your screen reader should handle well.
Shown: 246 (mmHg)
